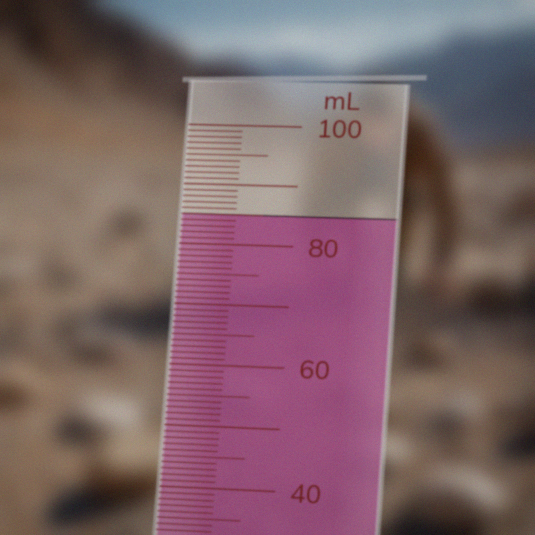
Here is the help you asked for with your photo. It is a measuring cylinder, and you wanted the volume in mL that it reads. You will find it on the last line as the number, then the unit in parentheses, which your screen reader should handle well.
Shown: 85 (mL)
